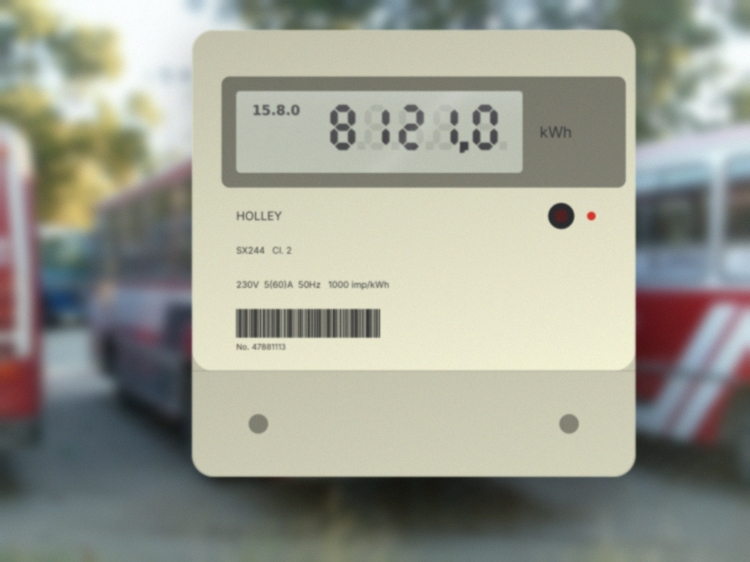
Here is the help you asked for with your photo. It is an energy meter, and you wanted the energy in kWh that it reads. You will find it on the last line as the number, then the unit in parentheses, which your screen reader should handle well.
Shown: 8121.0 (kWh)
